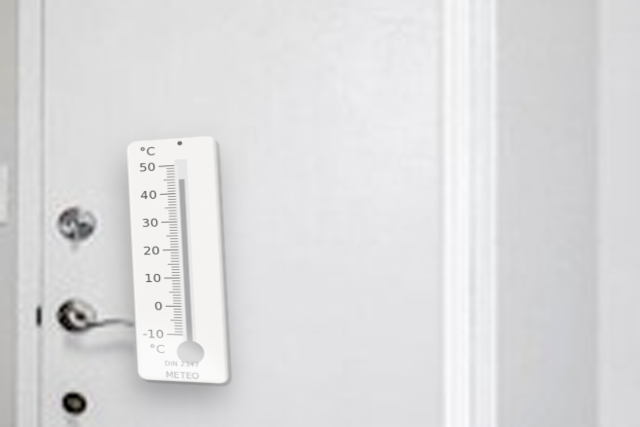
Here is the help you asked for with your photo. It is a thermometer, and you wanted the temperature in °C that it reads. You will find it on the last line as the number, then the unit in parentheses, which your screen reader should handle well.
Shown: 45 (°C)
